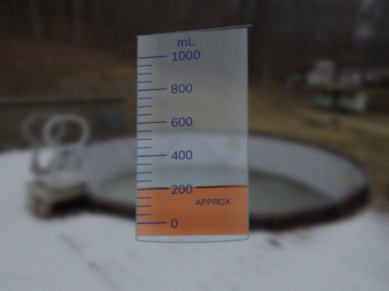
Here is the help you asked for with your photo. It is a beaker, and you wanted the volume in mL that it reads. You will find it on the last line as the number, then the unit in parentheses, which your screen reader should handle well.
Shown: 200 (mL)
